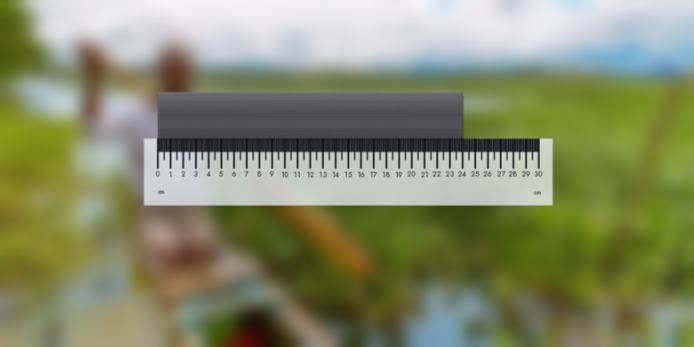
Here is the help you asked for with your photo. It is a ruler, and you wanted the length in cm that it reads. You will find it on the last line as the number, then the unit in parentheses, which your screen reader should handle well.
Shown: 24 (cm)
